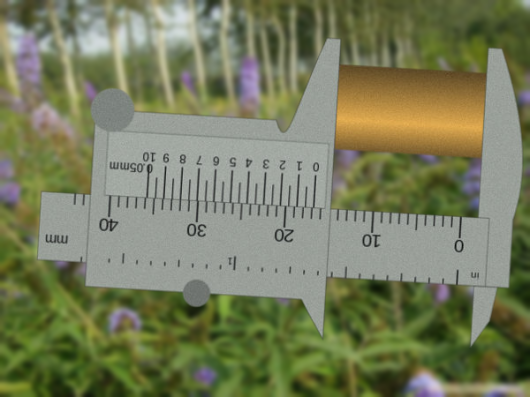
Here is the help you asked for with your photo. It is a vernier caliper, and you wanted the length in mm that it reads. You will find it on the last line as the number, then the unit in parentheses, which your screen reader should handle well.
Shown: 16.8 (mm)
